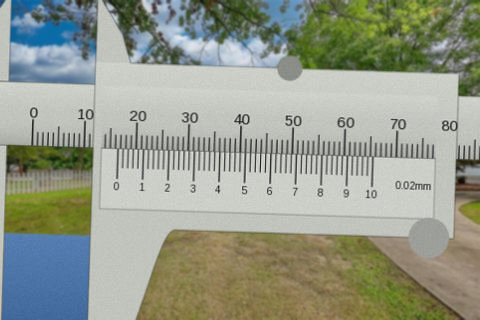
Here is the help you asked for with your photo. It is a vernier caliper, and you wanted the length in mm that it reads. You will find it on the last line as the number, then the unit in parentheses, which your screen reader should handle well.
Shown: 16.5 (mm)
